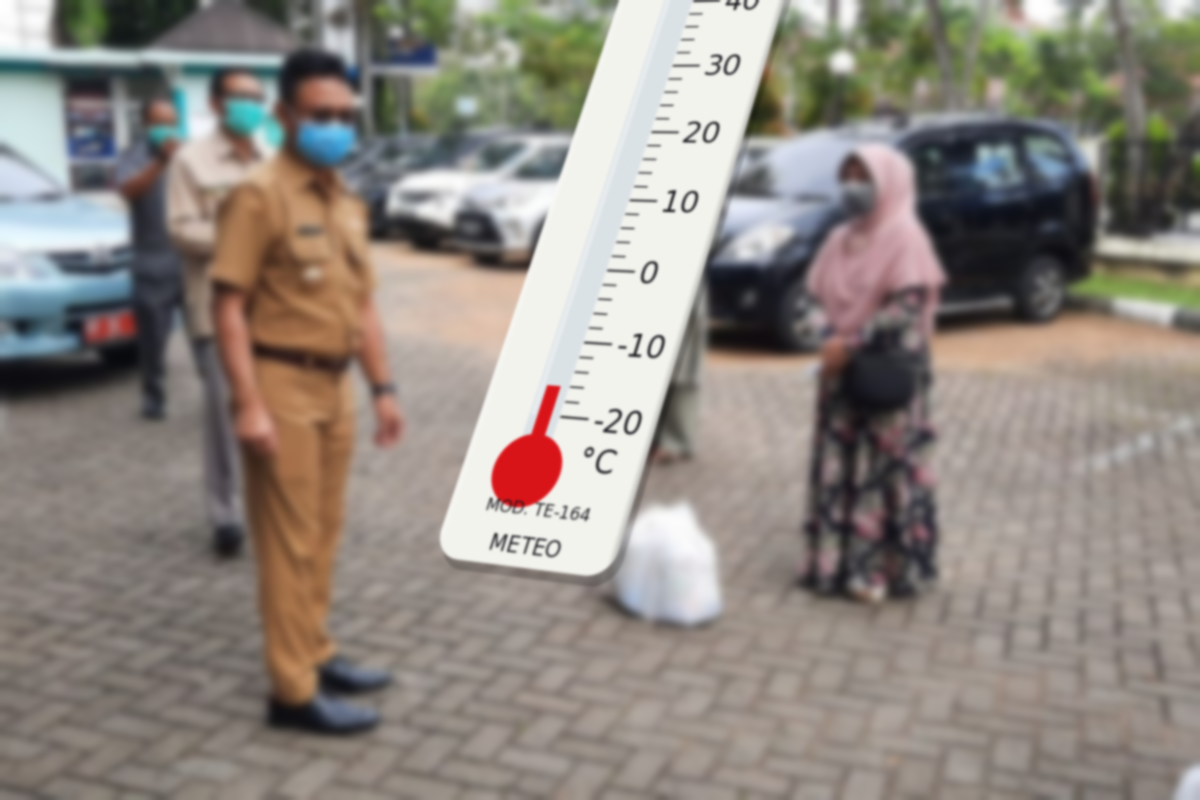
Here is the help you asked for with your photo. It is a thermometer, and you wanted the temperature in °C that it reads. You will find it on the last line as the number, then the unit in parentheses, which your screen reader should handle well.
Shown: -16 (°C)
